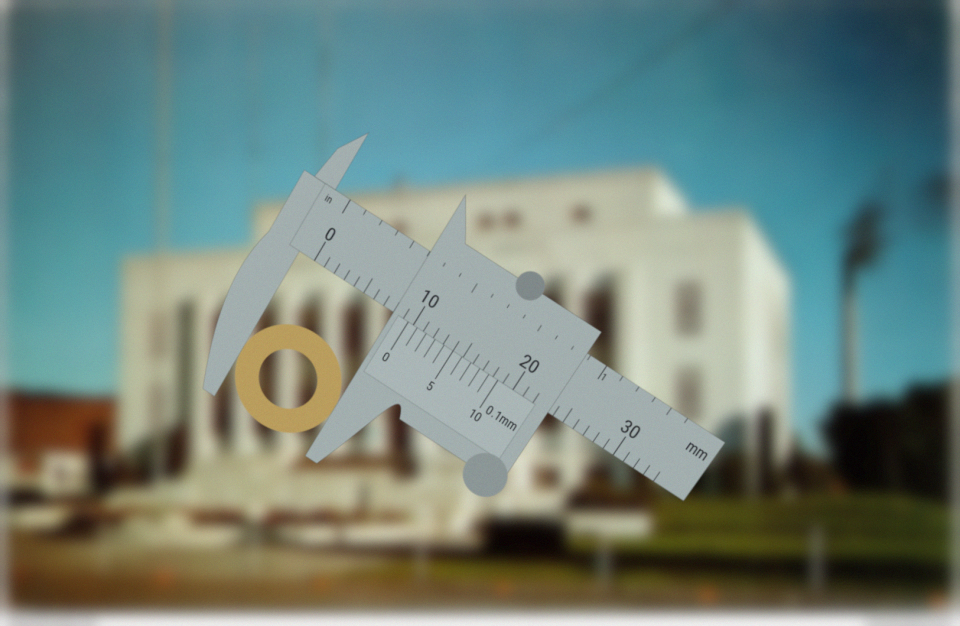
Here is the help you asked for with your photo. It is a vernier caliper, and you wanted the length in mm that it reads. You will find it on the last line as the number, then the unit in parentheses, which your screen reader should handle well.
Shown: 9.5 (mm)
